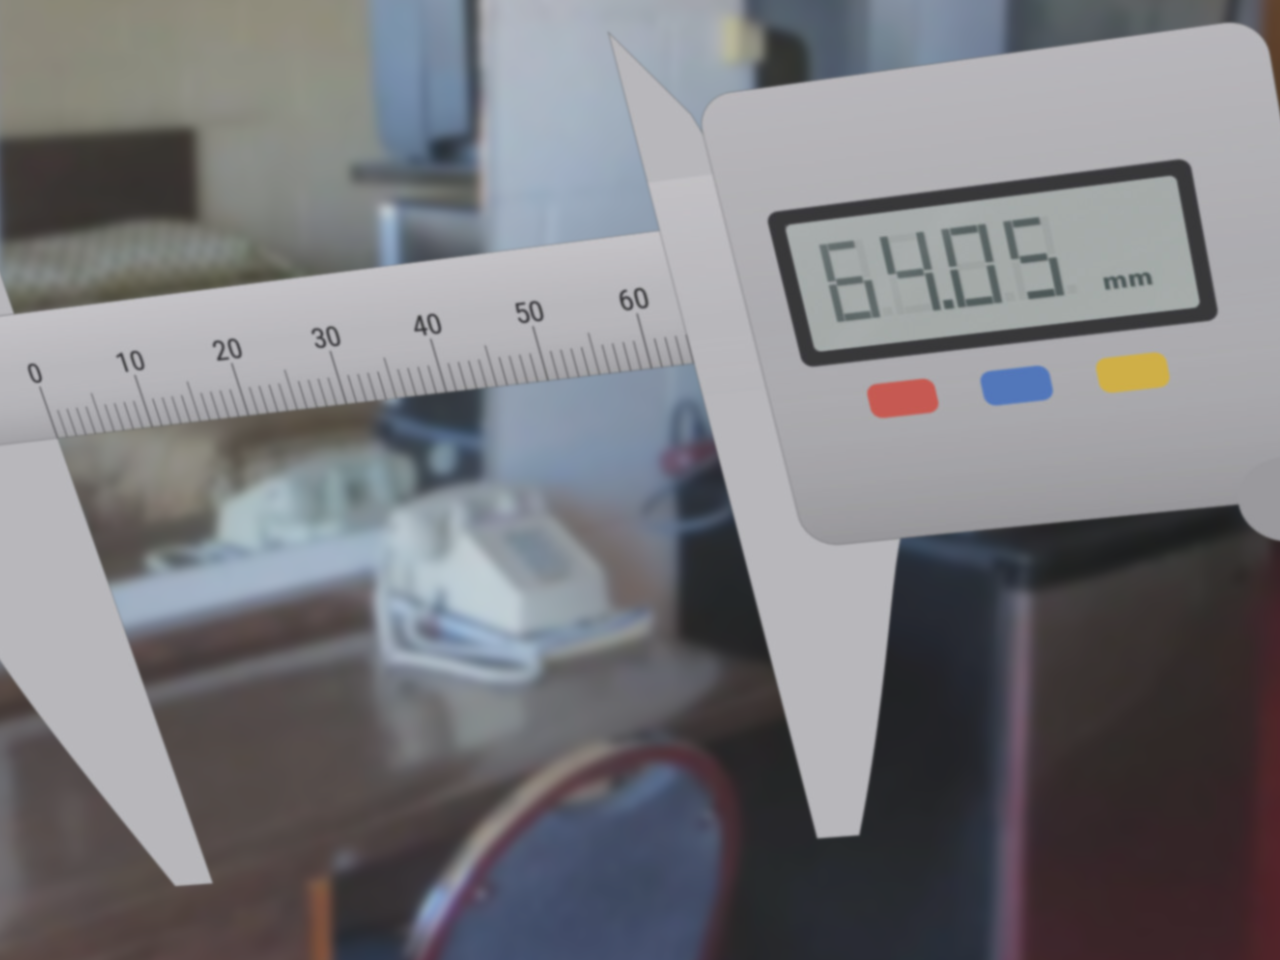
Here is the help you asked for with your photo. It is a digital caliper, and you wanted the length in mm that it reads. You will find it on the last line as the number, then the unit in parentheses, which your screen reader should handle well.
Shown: 64.05 (mm)
